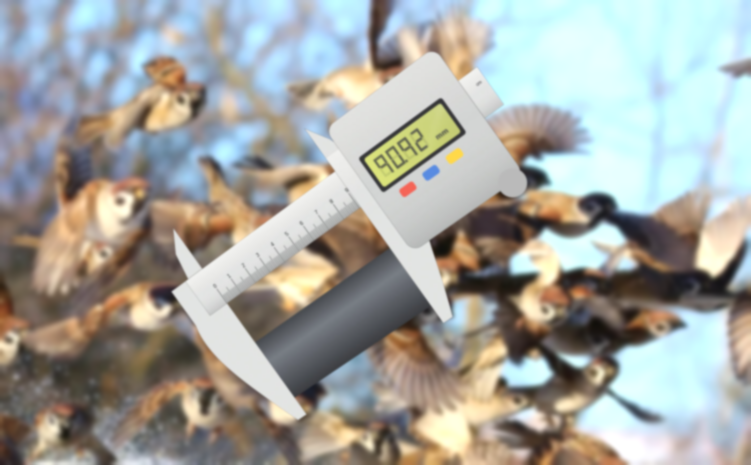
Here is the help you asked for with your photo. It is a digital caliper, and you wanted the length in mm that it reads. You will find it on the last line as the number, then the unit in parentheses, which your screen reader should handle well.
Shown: 90.92 (mm)
